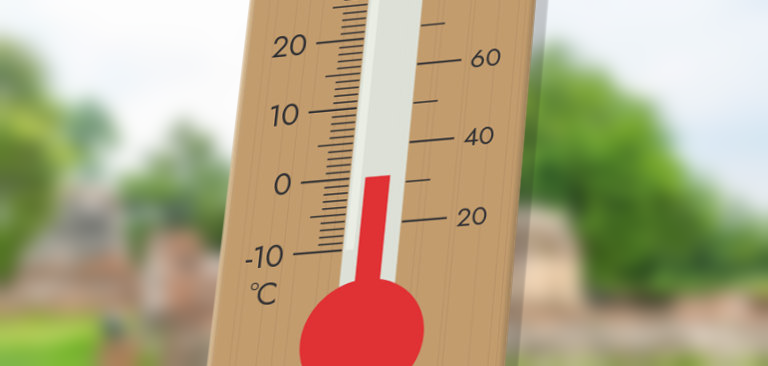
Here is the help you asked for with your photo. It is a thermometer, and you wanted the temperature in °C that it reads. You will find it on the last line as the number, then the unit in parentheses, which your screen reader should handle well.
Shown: 0 (°C)
